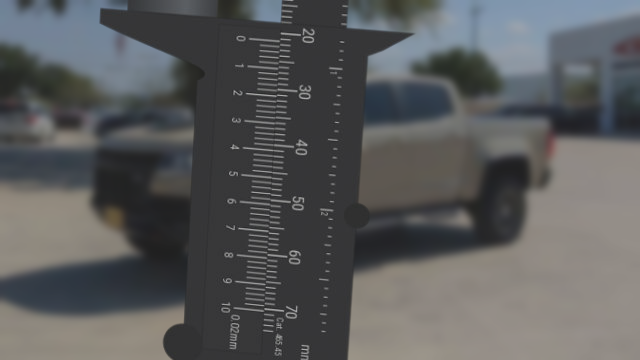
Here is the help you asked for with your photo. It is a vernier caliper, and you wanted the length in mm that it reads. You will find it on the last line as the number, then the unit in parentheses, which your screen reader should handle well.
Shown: 21.4 (mm)
